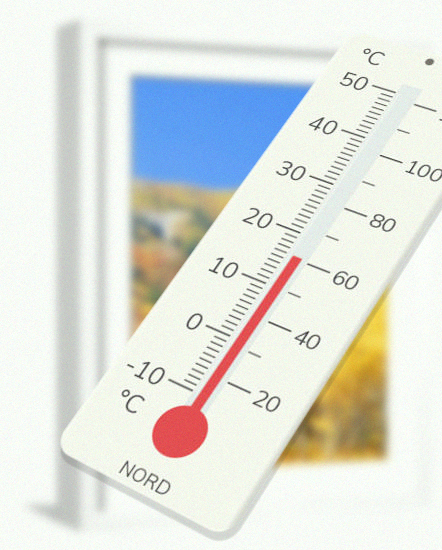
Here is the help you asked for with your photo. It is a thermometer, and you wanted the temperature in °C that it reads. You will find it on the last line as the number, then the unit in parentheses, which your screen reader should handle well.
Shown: 16 (°C)
